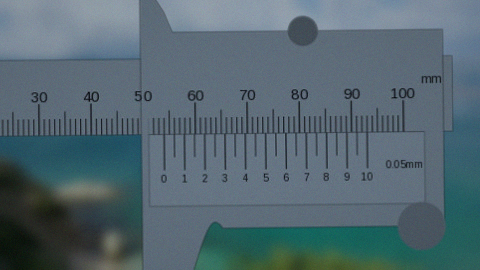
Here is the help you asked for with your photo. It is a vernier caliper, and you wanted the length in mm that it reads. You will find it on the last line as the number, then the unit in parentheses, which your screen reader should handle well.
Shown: 54.0 (mm)
